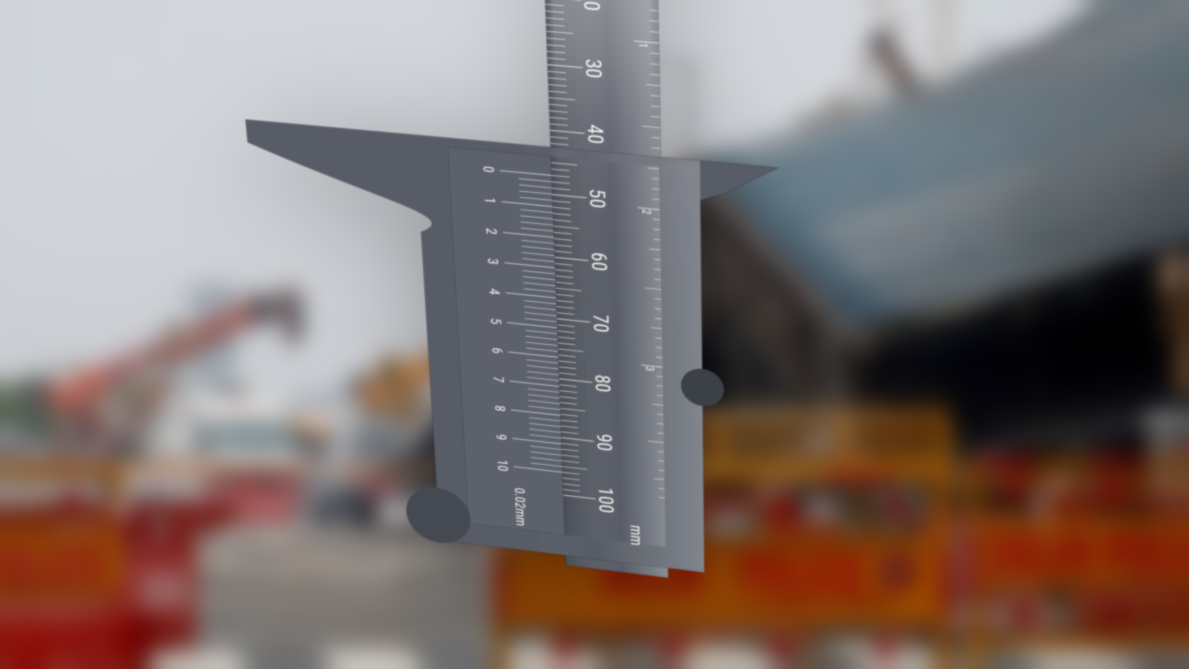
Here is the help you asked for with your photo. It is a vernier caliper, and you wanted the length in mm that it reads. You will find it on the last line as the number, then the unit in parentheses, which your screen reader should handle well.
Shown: 47.0 (mm)
